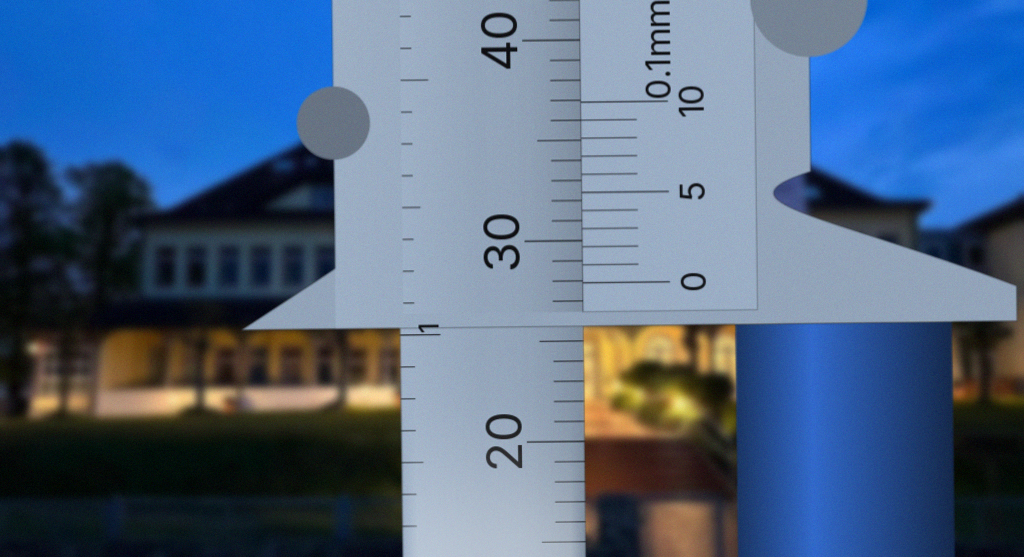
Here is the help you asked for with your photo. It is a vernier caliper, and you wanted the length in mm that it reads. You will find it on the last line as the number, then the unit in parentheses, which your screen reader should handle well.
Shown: 27.9 (mm)
